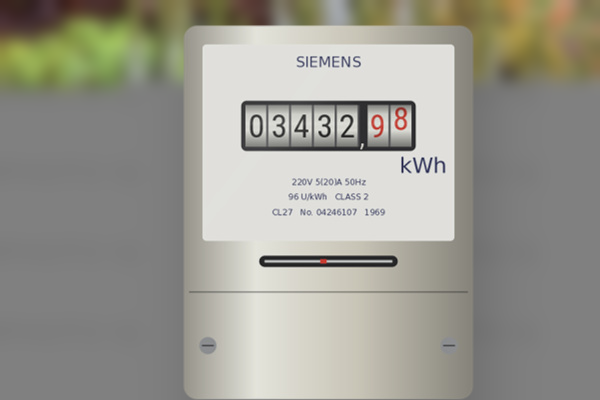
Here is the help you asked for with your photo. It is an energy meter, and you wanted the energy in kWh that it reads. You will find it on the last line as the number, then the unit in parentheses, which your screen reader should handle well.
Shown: 3432.98 (kWh)
